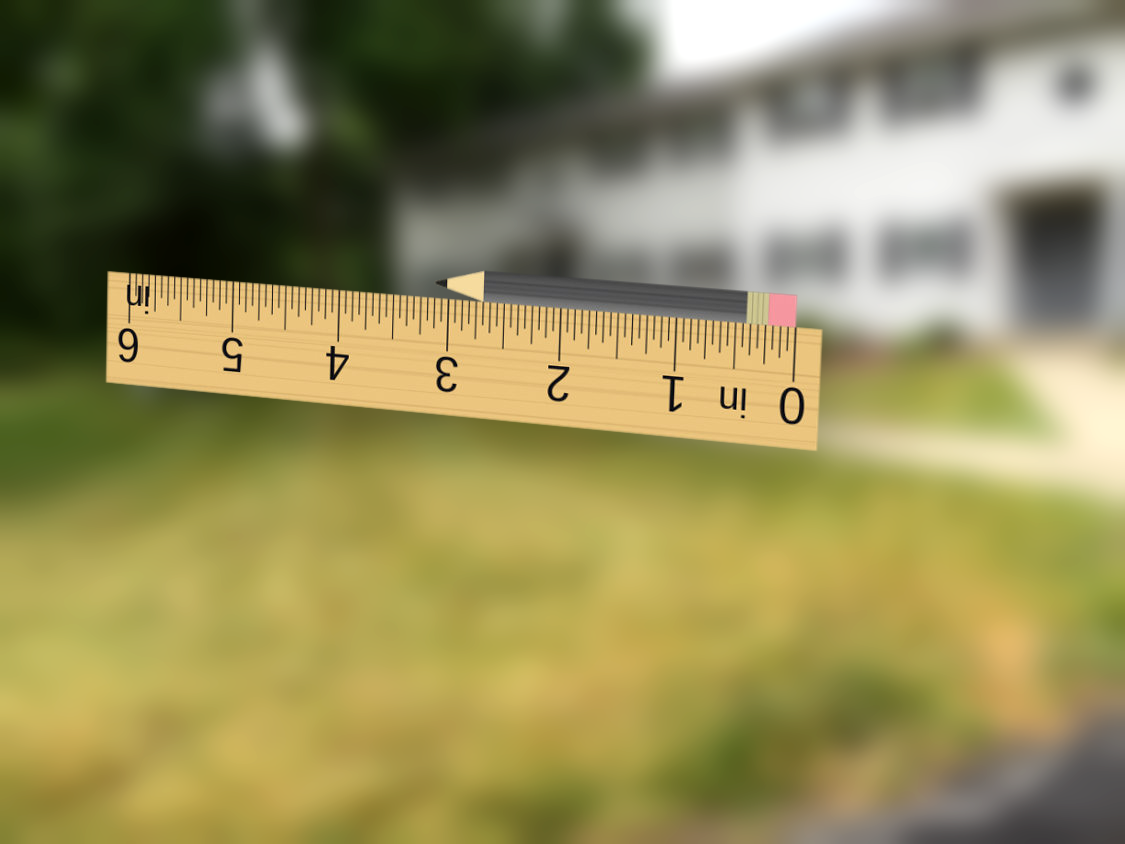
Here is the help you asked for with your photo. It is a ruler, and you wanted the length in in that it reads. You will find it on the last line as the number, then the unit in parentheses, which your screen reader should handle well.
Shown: 3.125 (in)
